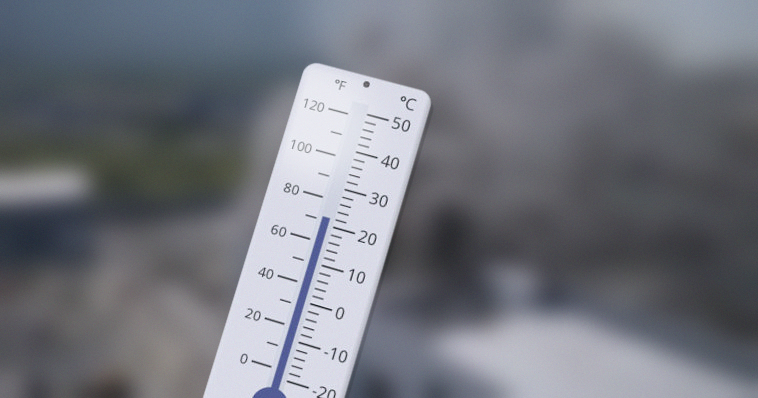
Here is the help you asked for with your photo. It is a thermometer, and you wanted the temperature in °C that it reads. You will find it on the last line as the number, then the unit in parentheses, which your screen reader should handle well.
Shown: 22 (°C)
